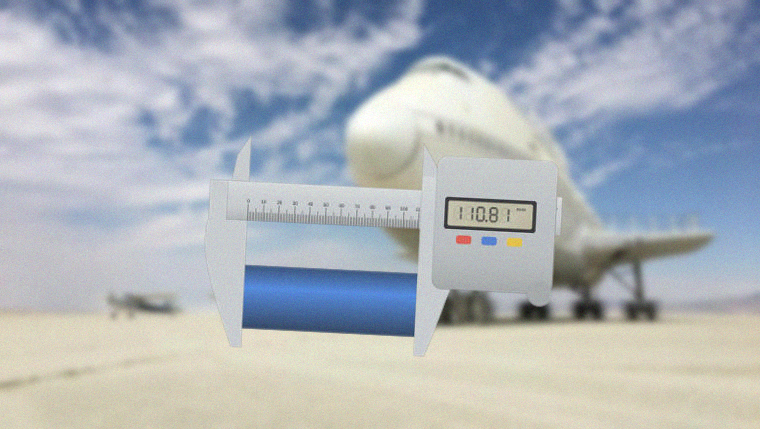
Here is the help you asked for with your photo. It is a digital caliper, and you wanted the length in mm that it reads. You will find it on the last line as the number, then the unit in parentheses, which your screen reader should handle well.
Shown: 110.81 (mm)
